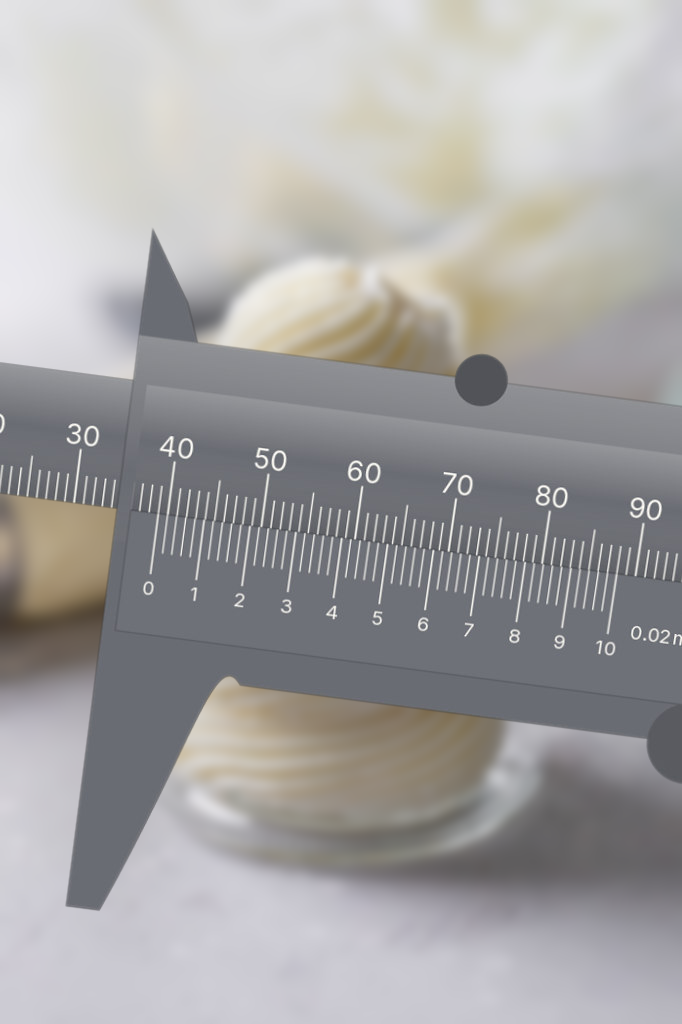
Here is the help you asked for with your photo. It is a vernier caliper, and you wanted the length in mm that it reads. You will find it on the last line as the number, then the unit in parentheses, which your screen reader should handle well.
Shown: 39.0 (mm)
